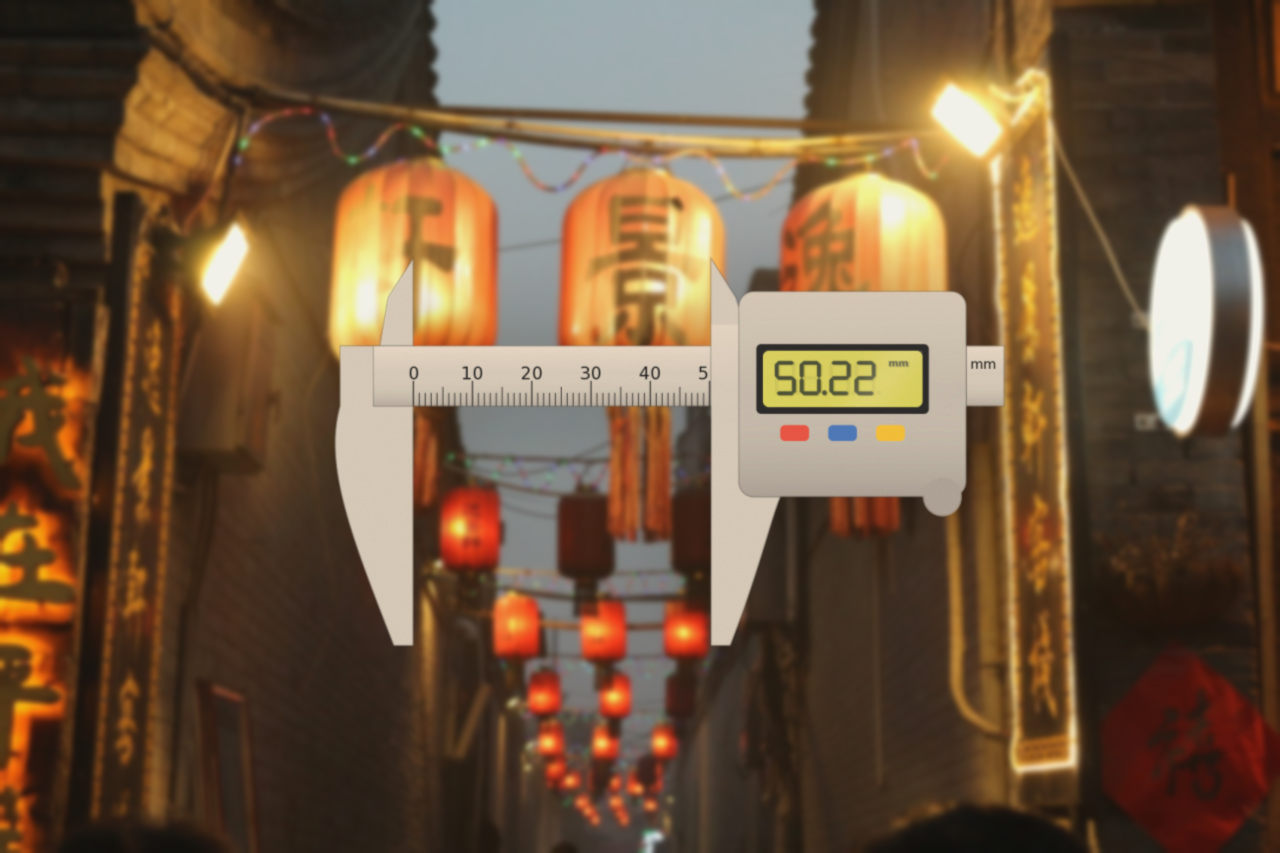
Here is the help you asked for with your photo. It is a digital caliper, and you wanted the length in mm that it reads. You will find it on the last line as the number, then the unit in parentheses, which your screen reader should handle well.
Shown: 50.22 (mm)
